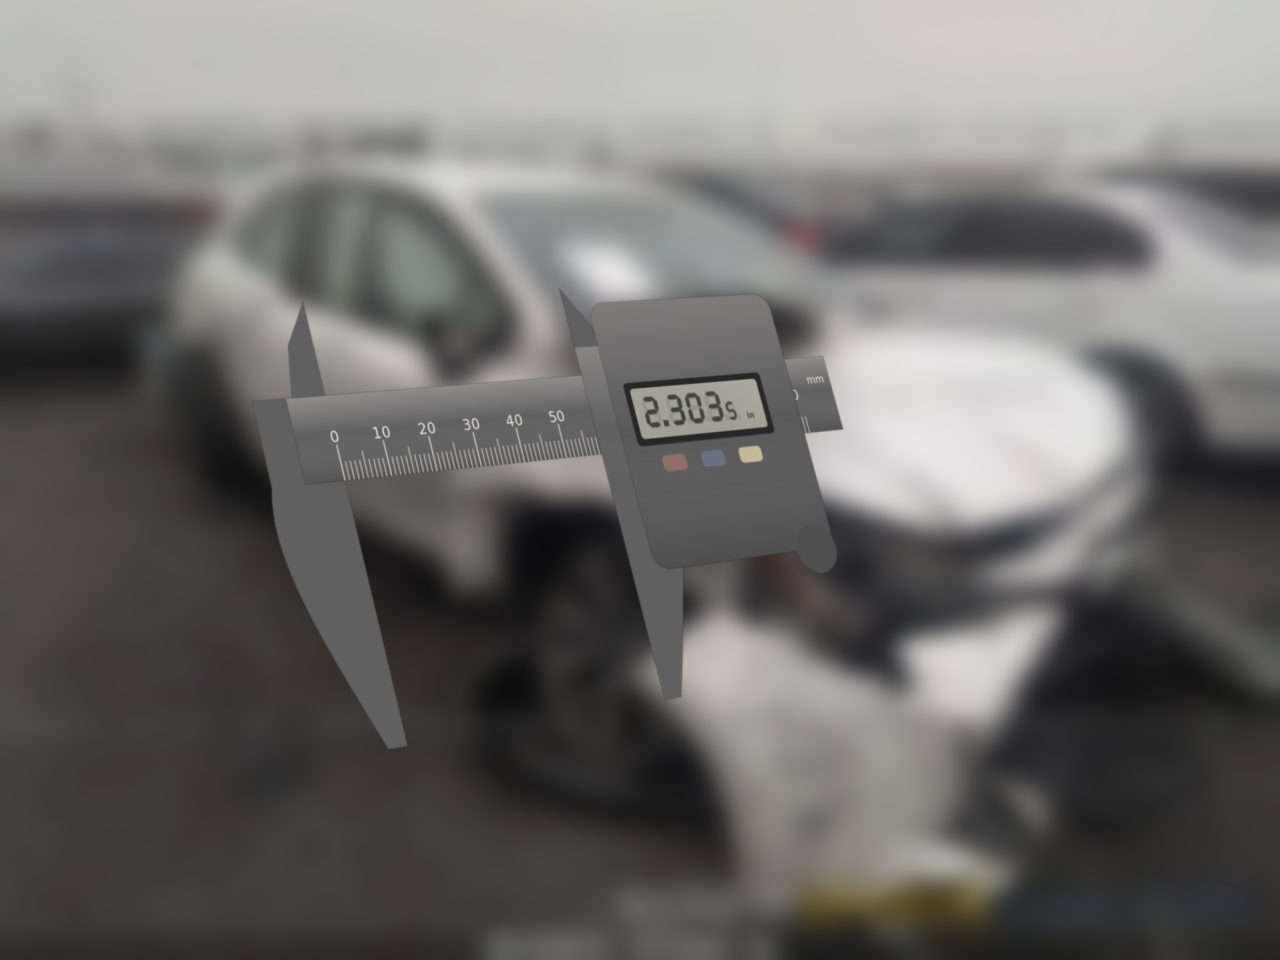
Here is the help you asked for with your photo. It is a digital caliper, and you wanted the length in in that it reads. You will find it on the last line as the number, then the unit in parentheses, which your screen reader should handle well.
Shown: 2.3035 (in)
